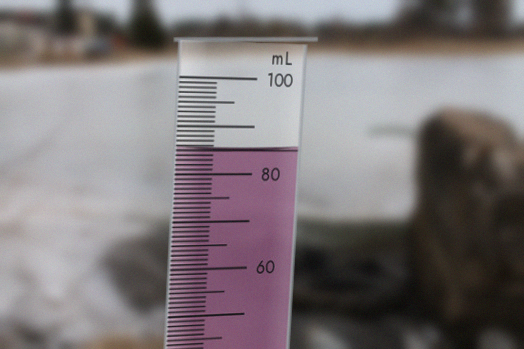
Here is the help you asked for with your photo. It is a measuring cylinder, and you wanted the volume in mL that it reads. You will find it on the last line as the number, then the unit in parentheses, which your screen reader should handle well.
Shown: 85 (mL)
